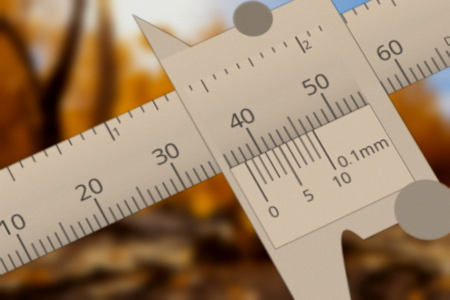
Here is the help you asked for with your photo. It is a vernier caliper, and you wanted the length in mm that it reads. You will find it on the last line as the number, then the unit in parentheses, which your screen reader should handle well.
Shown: 37.8 (mm)
